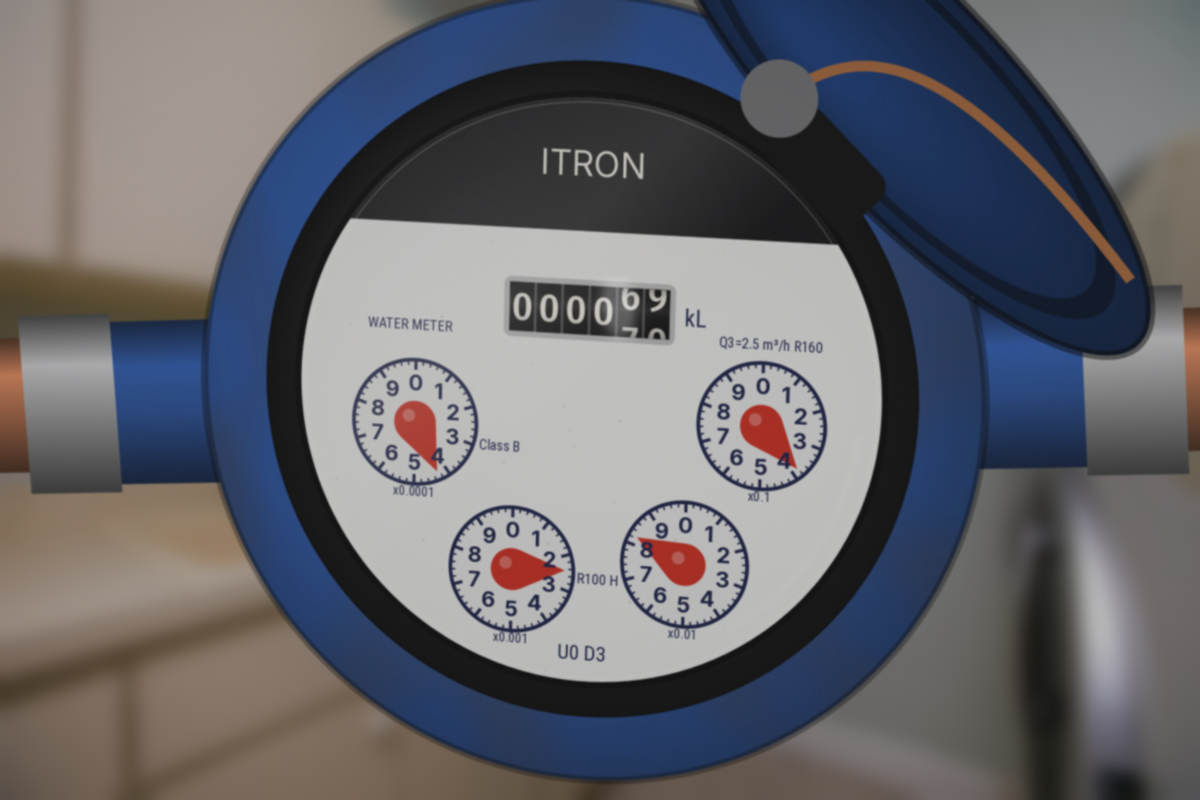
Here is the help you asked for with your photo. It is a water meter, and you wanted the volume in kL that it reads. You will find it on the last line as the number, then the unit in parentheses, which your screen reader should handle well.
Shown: 69.3824 (kL)
